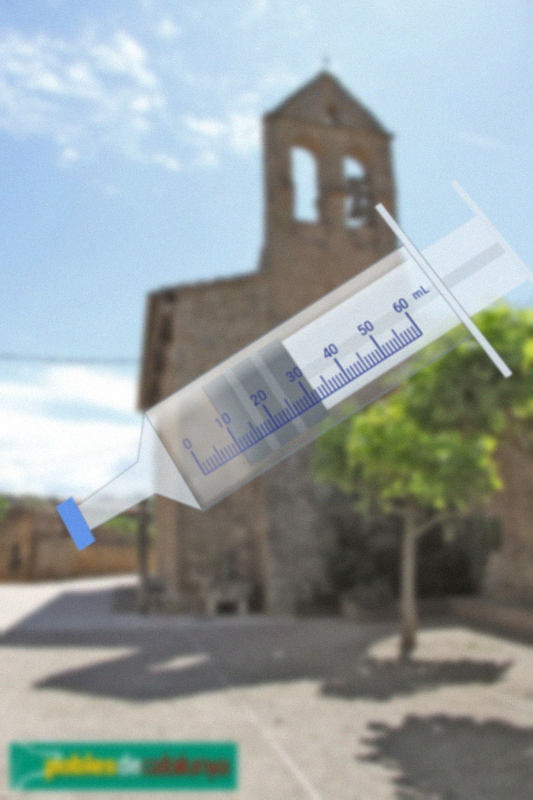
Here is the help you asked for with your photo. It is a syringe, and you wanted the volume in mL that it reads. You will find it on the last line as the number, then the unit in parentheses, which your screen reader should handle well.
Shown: 10 (mL)
